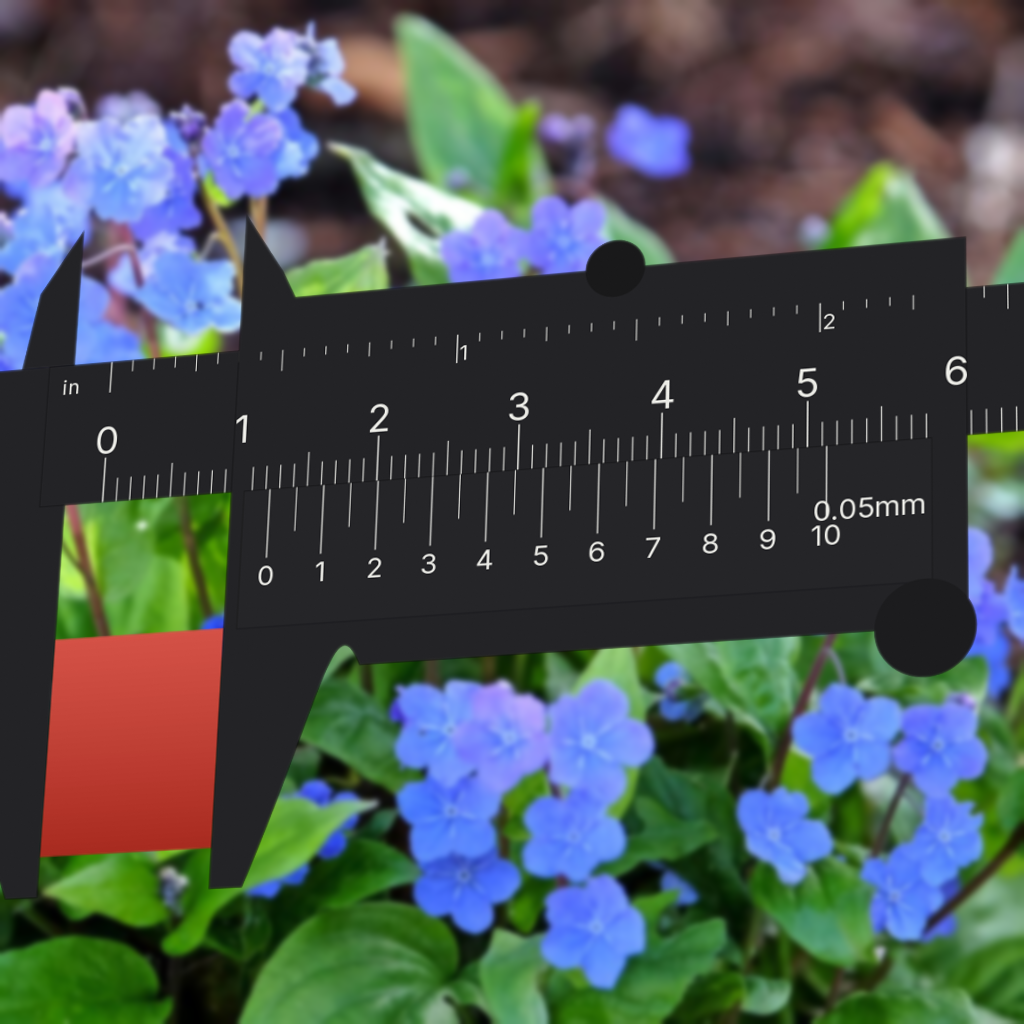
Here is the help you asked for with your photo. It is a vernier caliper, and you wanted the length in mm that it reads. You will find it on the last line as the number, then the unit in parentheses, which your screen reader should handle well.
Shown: 12.3 (mm)
